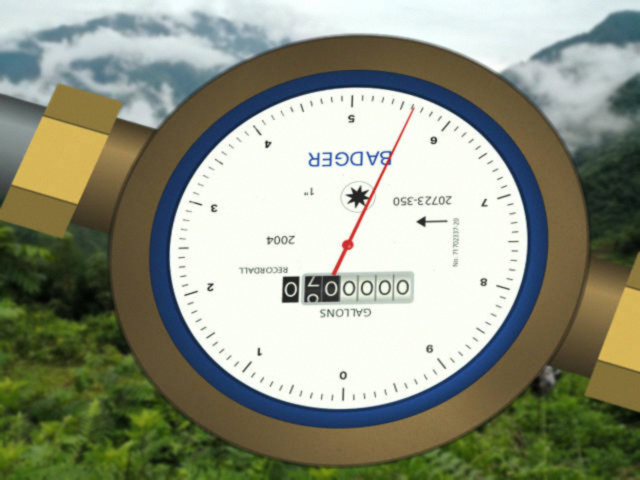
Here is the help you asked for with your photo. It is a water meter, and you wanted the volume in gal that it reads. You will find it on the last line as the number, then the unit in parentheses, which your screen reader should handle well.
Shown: 65.6 (gal)
